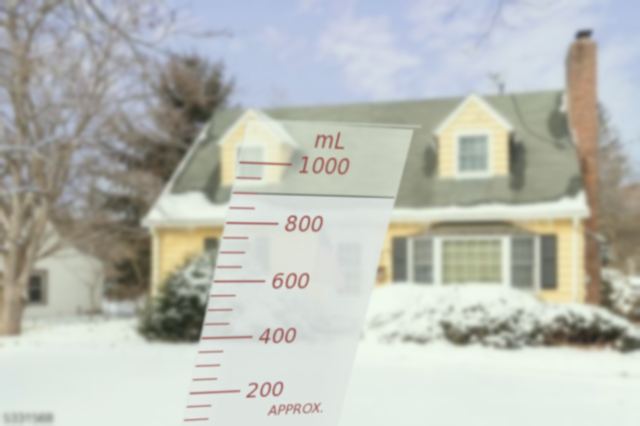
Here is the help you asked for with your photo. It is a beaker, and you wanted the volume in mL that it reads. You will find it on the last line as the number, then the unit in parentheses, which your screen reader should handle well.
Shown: 900 (mL)
